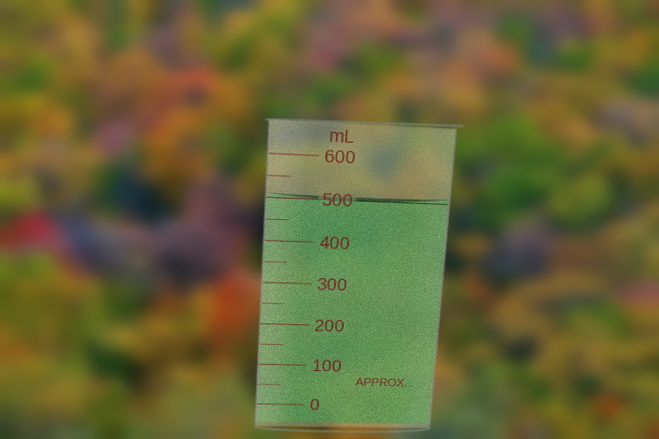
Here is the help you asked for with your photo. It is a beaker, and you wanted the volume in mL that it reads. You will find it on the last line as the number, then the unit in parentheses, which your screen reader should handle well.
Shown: 500 (mL)
